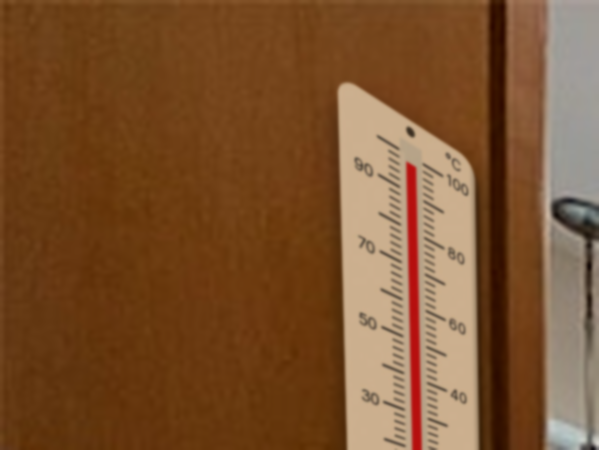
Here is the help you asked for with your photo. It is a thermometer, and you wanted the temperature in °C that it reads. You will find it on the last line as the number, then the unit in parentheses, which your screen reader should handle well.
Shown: 98 (°C)
